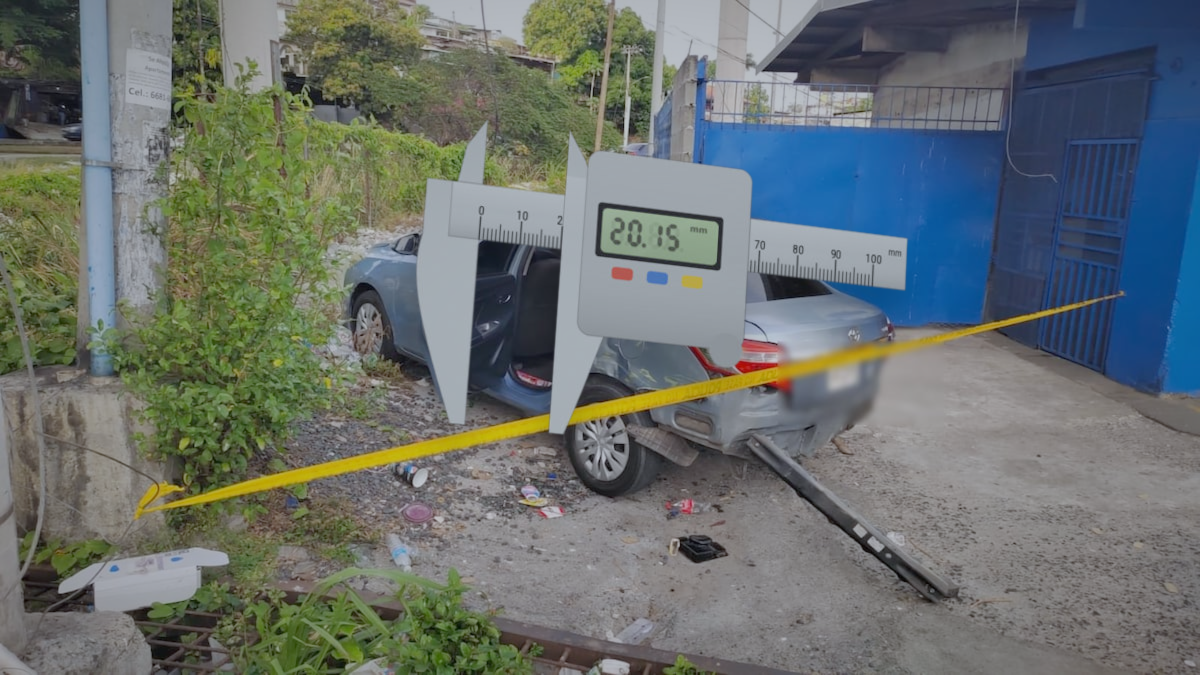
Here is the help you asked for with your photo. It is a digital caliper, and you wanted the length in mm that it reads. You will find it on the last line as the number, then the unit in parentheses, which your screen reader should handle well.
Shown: 20.15 (mm)
